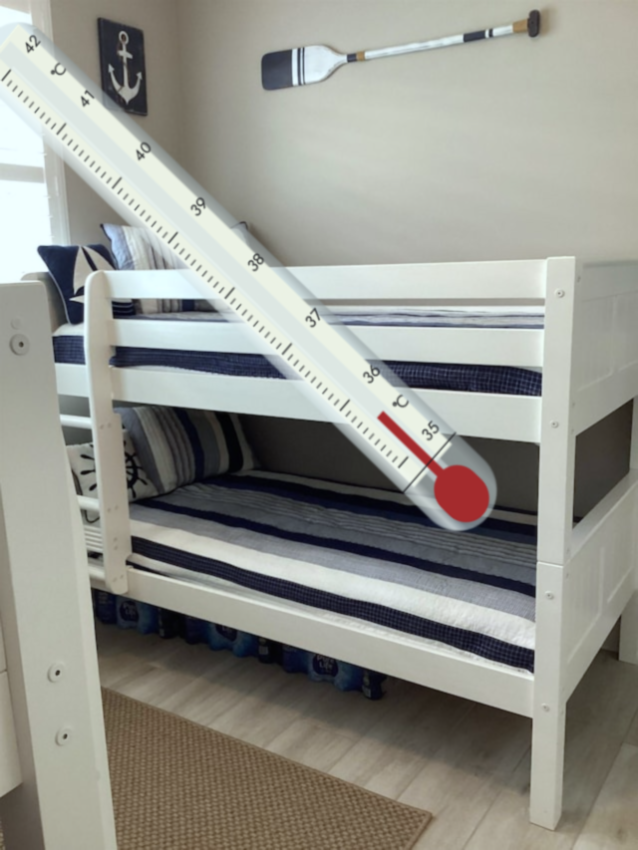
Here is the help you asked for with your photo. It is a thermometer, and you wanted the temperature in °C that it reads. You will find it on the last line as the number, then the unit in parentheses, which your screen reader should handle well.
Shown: 35.6 (°C)
